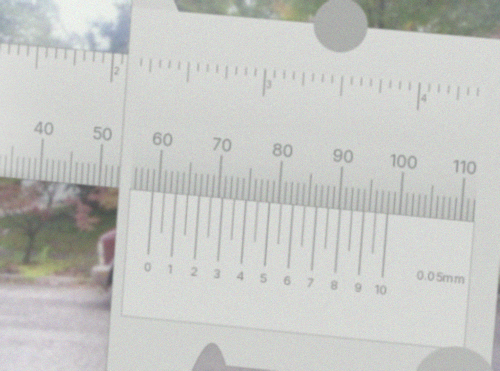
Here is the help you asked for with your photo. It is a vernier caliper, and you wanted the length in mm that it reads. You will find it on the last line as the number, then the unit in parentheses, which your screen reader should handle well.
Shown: 59.0 (mm)
